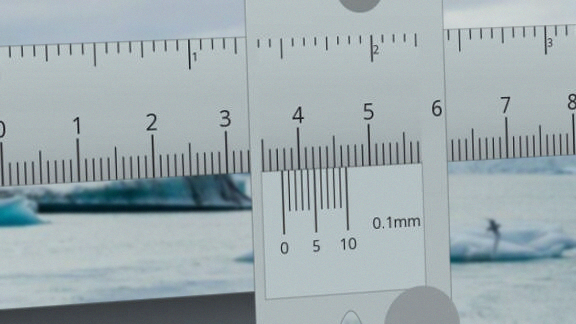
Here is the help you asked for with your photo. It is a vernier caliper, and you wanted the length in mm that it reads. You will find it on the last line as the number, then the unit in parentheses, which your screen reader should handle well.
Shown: 37.6 (mm)
